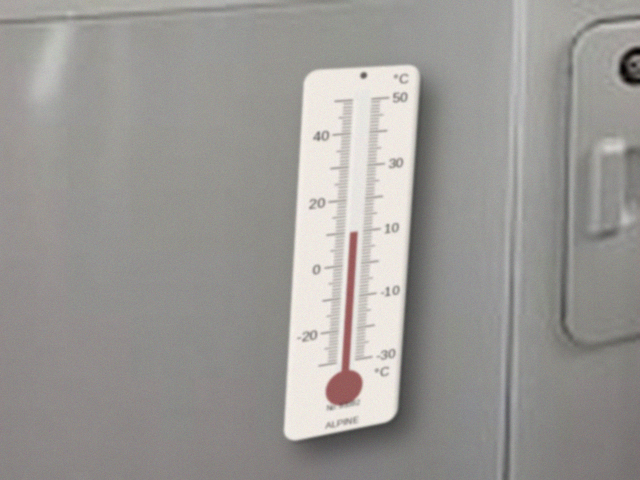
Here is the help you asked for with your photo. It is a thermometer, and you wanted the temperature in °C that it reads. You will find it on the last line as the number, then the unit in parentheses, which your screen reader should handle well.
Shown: 10 (°C)
